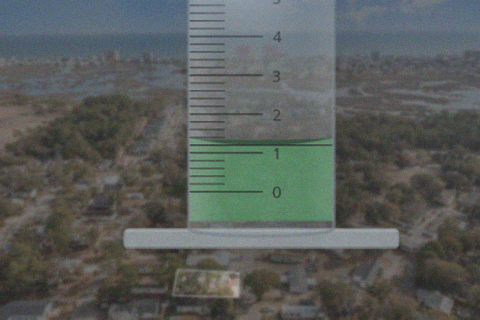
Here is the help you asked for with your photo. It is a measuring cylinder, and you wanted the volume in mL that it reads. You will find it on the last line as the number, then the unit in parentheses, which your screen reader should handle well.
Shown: 1.2 (mL)
